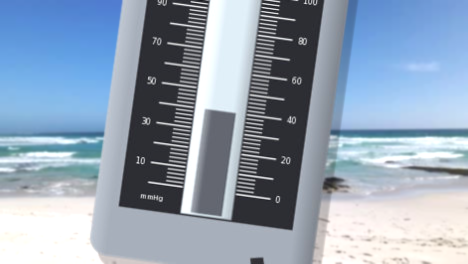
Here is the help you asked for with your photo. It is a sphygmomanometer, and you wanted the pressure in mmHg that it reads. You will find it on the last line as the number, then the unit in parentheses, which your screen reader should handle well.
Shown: 40 (mmHg)
